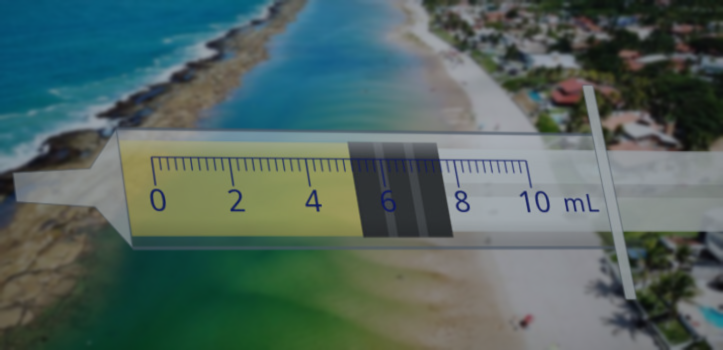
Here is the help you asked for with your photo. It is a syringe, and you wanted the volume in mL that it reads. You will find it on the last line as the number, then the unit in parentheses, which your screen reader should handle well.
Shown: 5.2 (mL)
